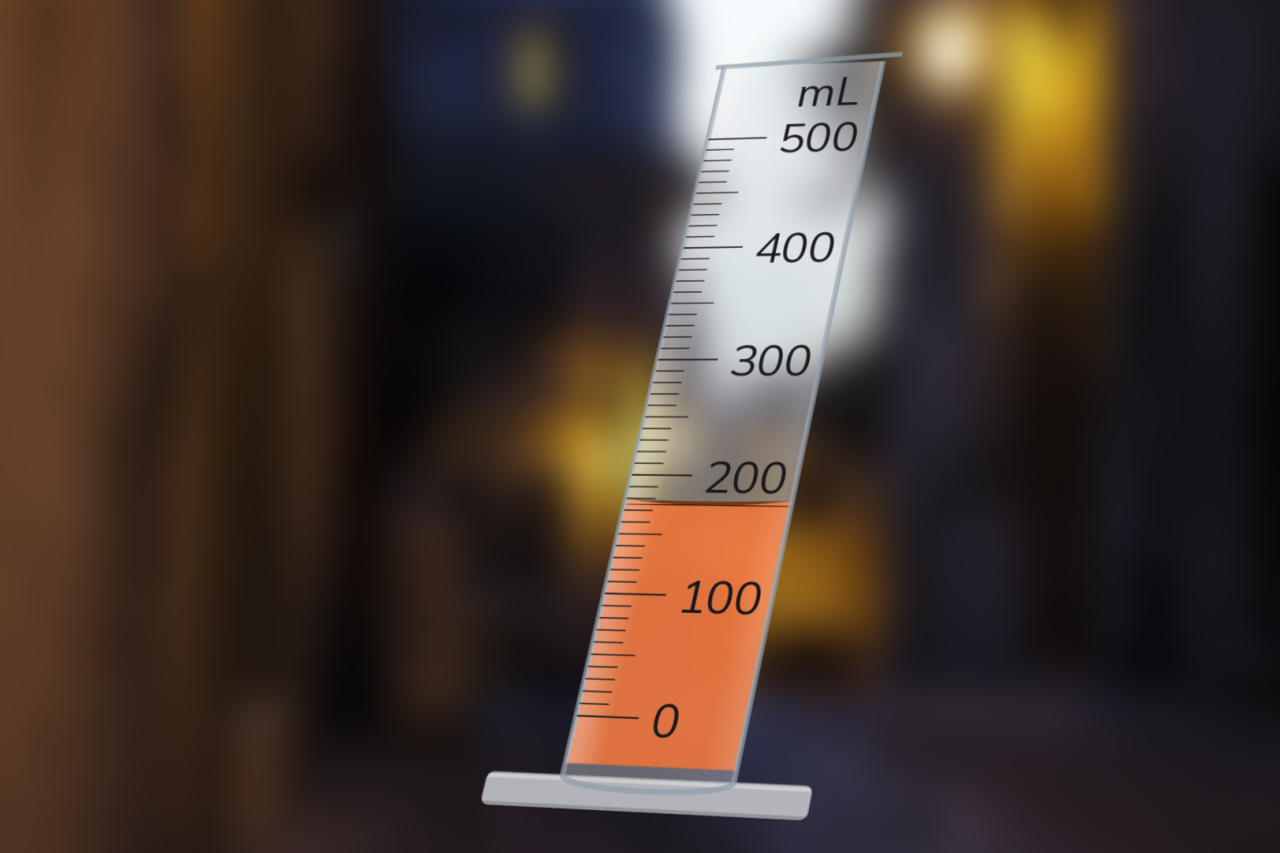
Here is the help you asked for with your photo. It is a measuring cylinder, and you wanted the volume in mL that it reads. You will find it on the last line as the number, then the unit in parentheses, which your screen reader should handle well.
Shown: 175 (mL)
